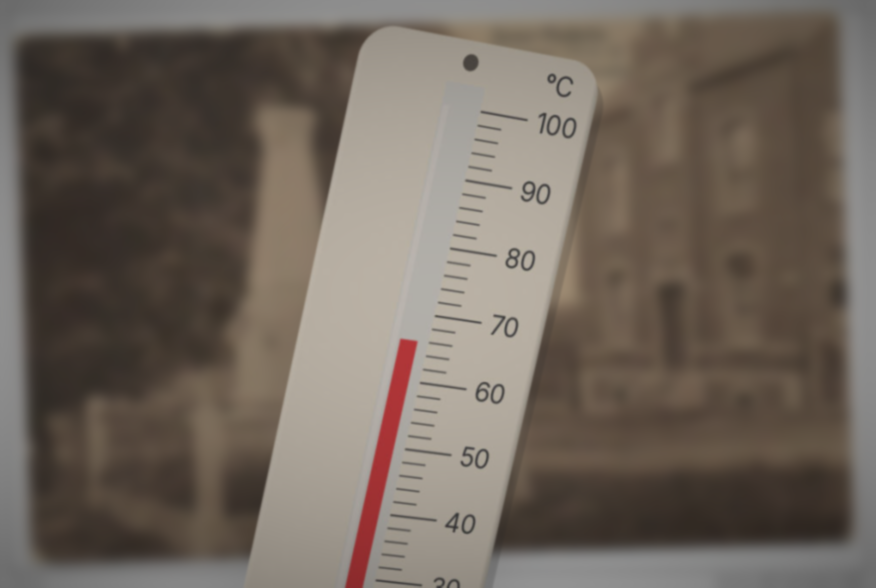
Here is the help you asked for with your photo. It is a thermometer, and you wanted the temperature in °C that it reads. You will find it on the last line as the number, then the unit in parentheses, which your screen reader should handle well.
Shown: 66 (°C)
